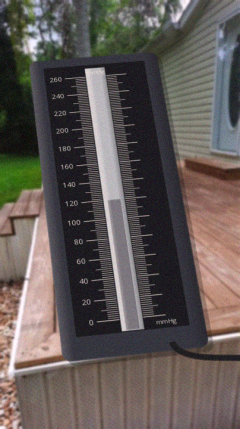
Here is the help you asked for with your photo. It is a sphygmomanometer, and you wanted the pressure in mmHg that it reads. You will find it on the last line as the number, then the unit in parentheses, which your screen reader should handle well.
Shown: 120 (mmHg)
